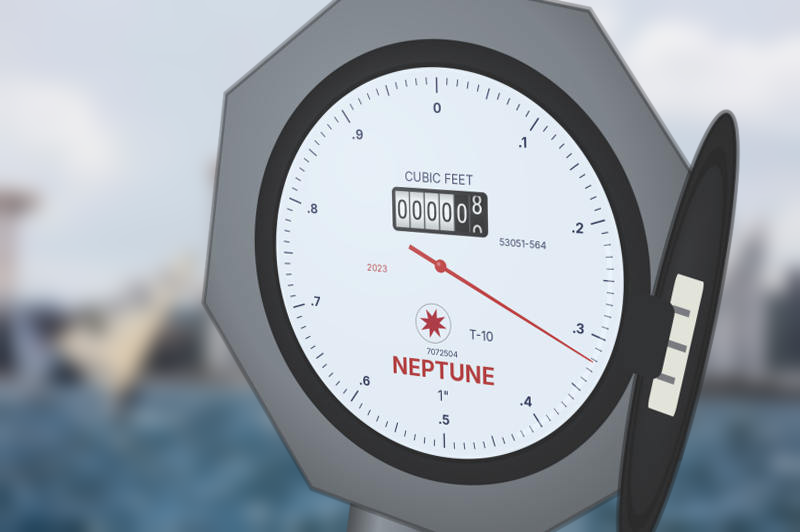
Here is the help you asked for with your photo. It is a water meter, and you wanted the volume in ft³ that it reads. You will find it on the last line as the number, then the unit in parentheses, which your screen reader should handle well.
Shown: 8.32 (ft³)
